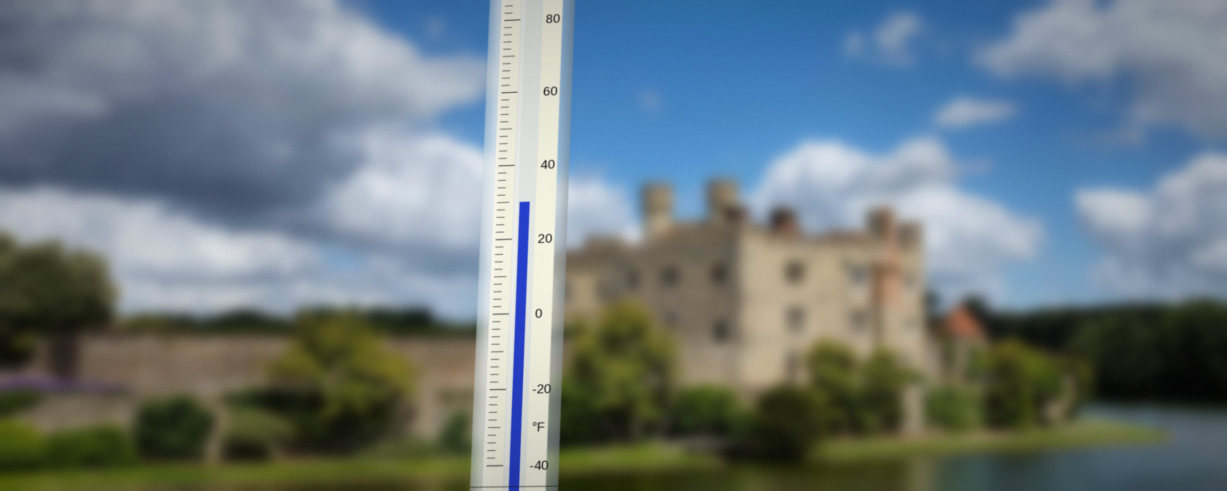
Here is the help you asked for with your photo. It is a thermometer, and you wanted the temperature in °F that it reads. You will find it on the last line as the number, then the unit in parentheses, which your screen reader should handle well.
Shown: 30 (°F)
